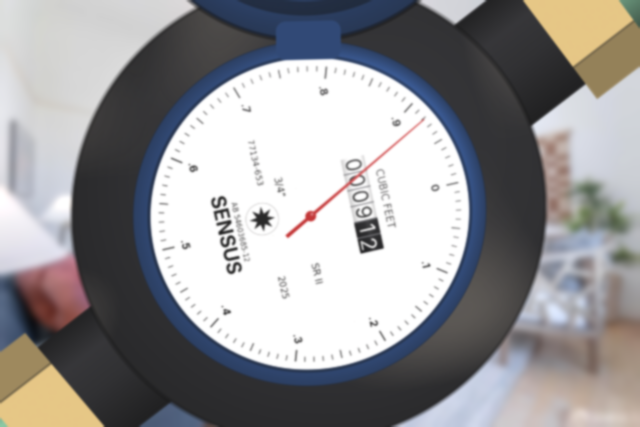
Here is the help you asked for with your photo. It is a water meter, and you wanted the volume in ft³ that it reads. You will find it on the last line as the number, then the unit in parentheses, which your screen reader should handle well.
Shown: 911.92 (ft³)
